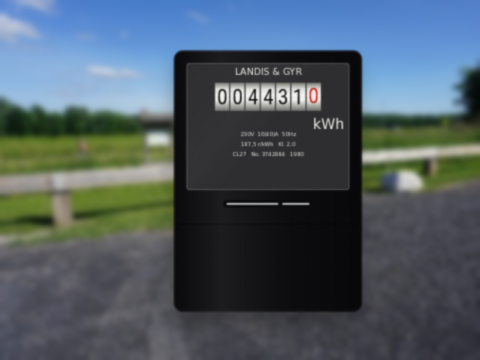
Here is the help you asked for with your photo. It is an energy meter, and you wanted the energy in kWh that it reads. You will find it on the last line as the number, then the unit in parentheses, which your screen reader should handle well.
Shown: 4431.0 (kWh)
